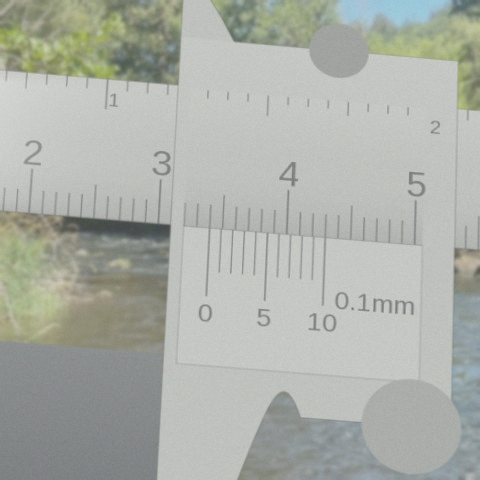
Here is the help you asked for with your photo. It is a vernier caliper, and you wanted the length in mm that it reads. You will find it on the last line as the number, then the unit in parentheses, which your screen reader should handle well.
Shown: 34.0 (mm)
